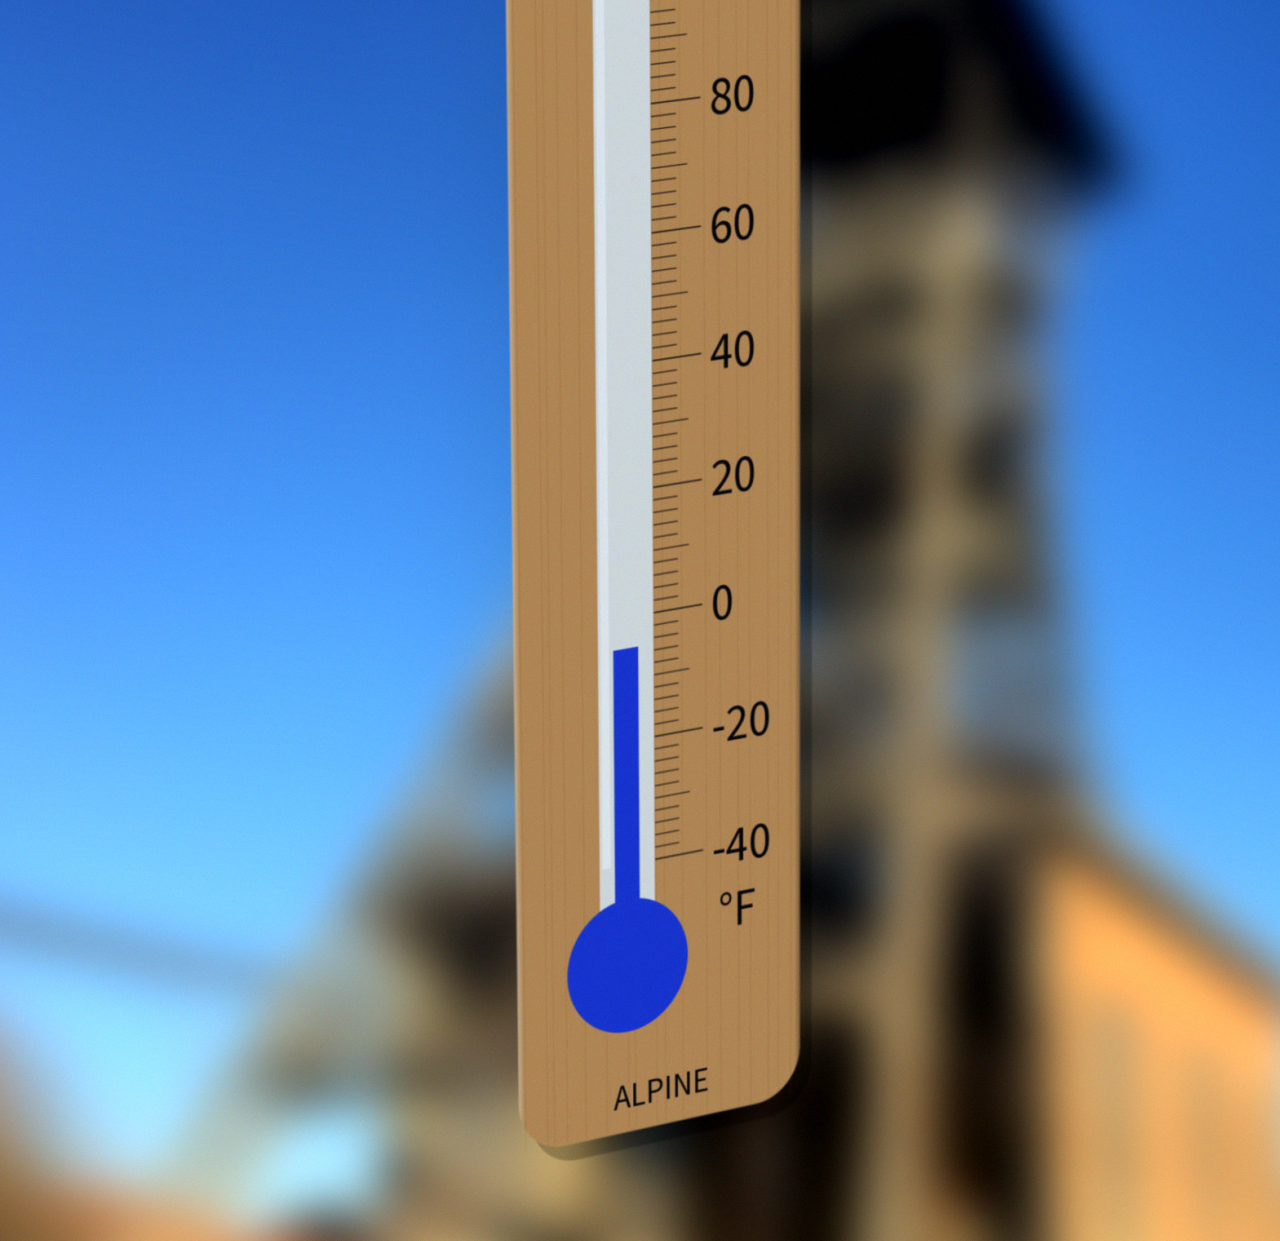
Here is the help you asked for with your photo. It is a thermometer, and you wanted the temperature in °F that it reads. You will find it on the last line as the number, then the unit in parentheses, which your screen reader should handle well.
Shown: -5 (°F)
